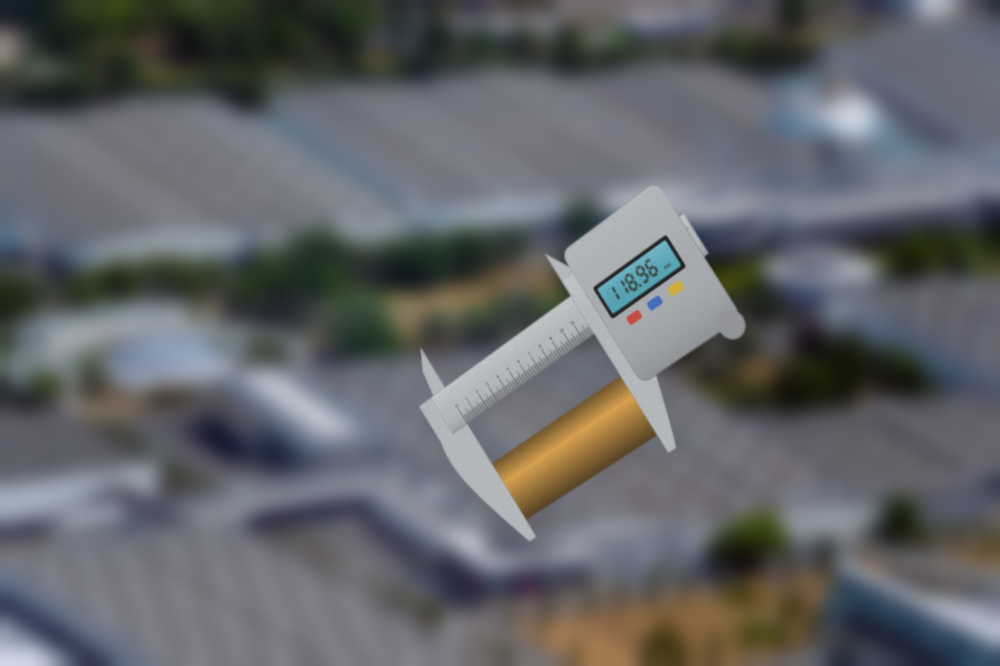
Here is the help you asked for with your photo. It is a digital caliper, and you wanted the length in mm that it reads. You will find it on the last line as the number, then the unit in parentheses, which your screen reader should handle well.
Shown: 118.96 (mm)
